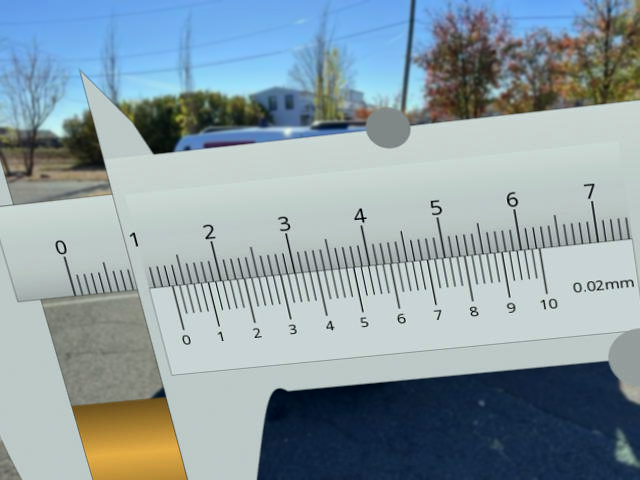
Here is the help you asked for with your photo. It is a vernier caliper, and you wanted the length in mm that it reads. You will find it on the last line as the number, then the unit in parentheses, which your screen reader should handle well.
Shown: 13.4 (mm)
